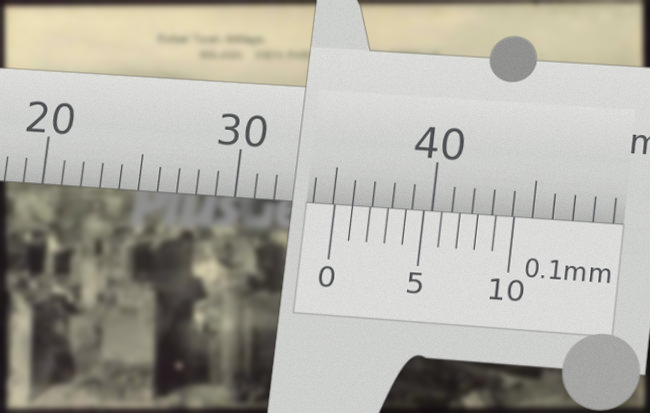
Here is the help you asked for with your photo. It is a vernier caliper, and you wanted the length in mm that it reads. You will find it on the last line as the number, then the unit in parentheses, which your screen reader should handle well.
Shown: 35.1 (mm)
